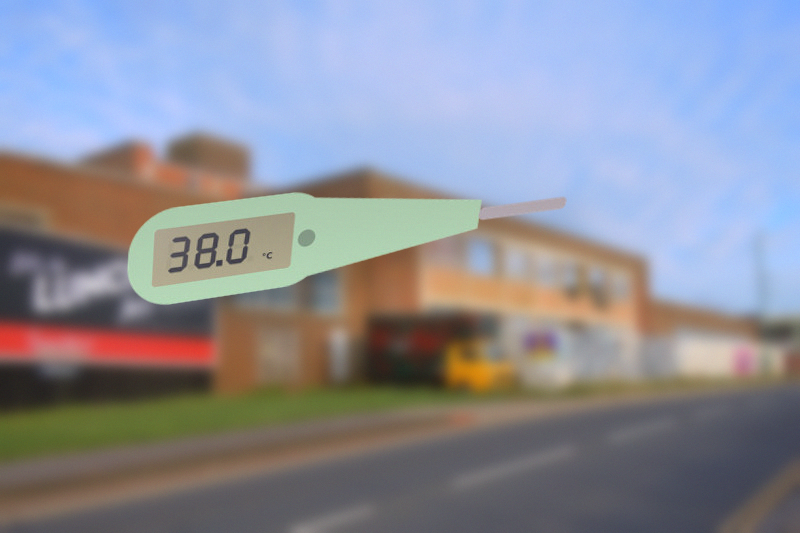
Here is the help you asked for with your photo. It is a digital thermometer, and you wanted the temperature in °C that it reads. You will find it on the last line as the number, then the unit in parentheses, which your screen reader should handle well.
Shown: 38.0 (°C)
